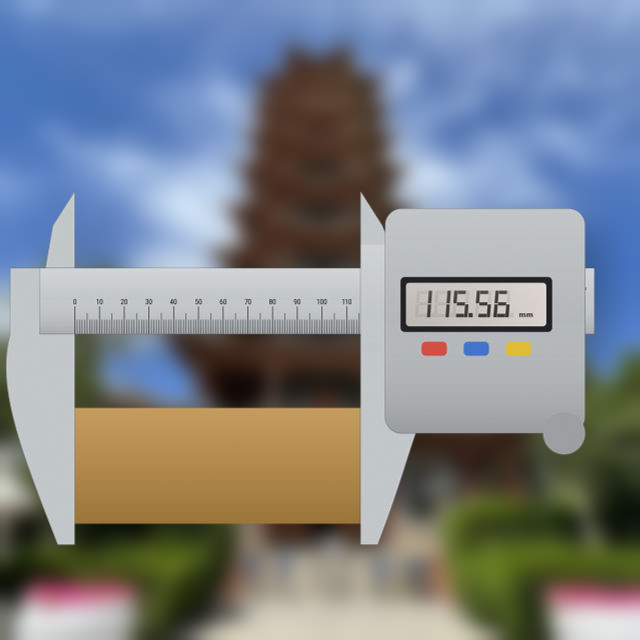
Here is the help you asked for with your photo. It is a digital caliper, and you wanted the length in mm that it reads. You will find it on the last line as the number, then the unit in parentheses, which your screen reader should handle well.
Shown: 115.56 (mm)
